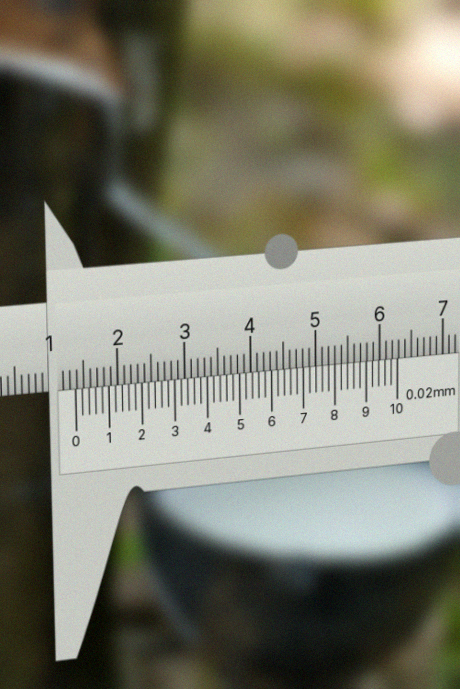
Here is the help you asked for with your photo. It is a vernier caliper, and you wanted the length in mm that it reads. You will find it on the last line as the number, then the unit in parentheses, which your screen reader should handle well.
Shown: 13.8 (mm)
